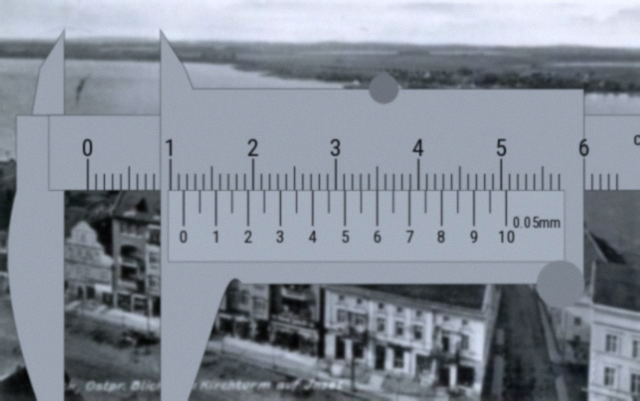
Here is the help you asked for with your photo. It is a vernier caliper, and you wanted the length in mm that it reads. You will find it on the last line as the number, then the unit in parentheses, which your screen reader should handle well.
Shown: 11.6 (mm)
